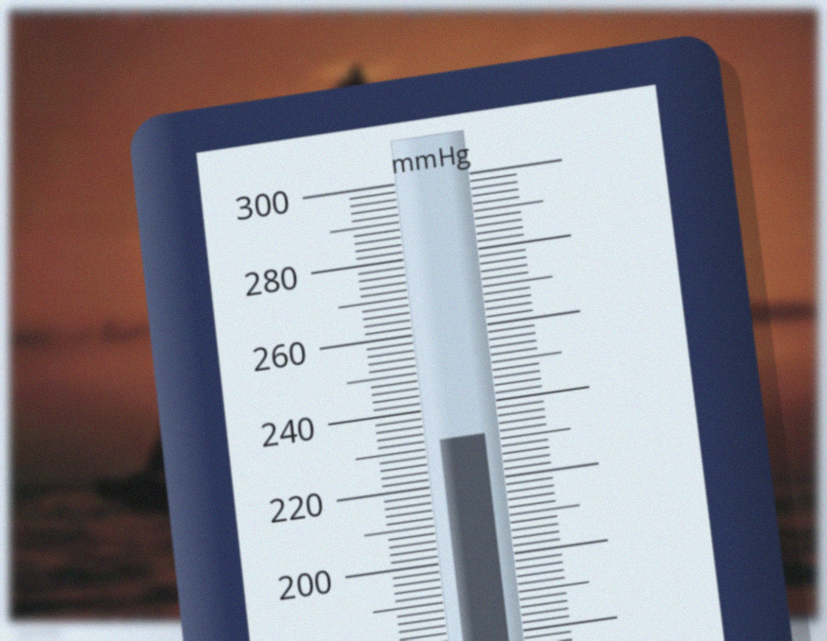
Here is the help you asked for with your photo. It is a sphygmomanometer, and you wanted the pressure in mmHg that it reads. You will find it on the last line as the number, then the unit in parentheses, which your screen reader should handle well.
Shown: 232 (mmHg)
